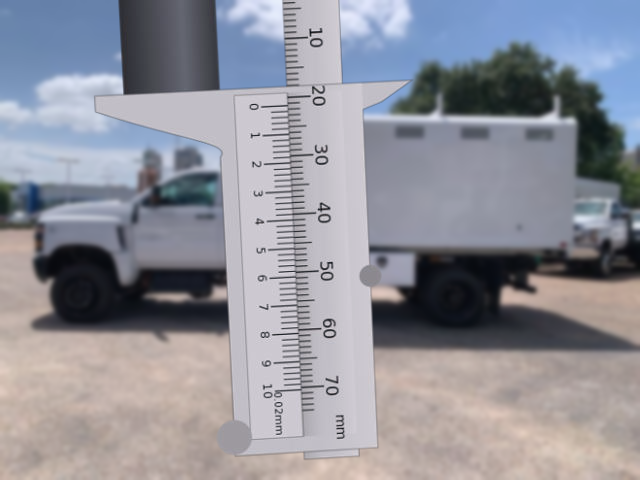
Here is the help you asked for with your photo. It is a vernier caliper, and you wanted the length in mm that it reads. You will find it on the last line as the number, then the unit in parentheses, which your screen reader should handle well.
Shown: 21.4 (mm)
